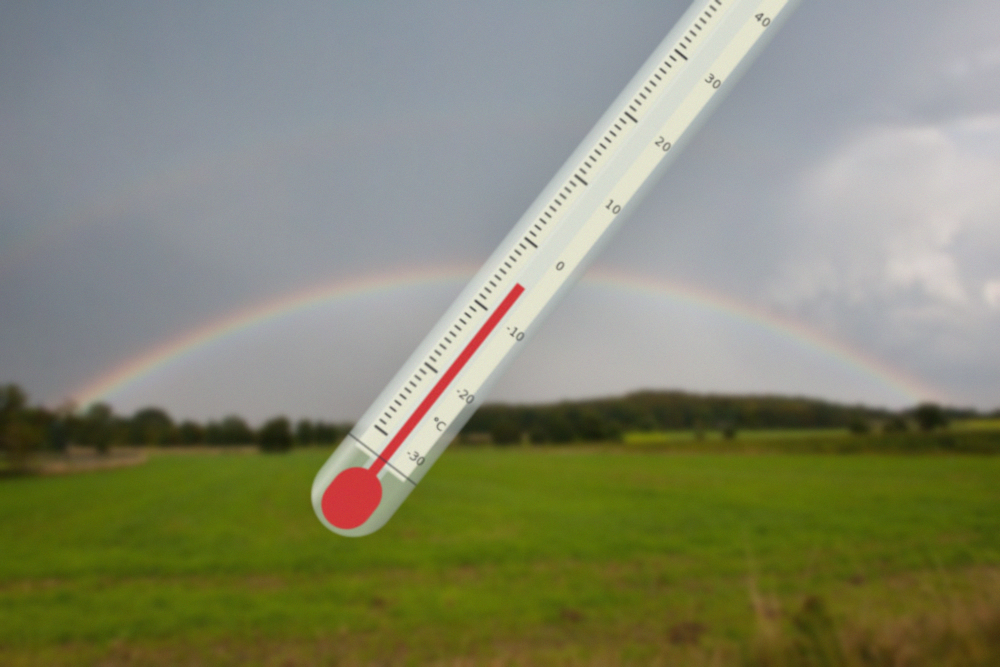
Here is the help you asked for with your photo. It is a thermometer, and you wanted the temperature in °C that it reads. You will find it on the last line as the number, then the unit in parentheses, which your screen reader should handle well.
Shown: -5 (°C)
